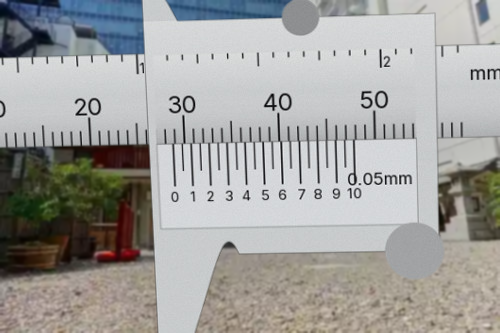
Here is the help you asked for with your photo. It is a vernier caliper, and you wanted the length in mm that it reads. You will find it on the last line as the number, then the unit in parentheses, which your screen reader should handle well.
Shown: 28.8 (mm)
